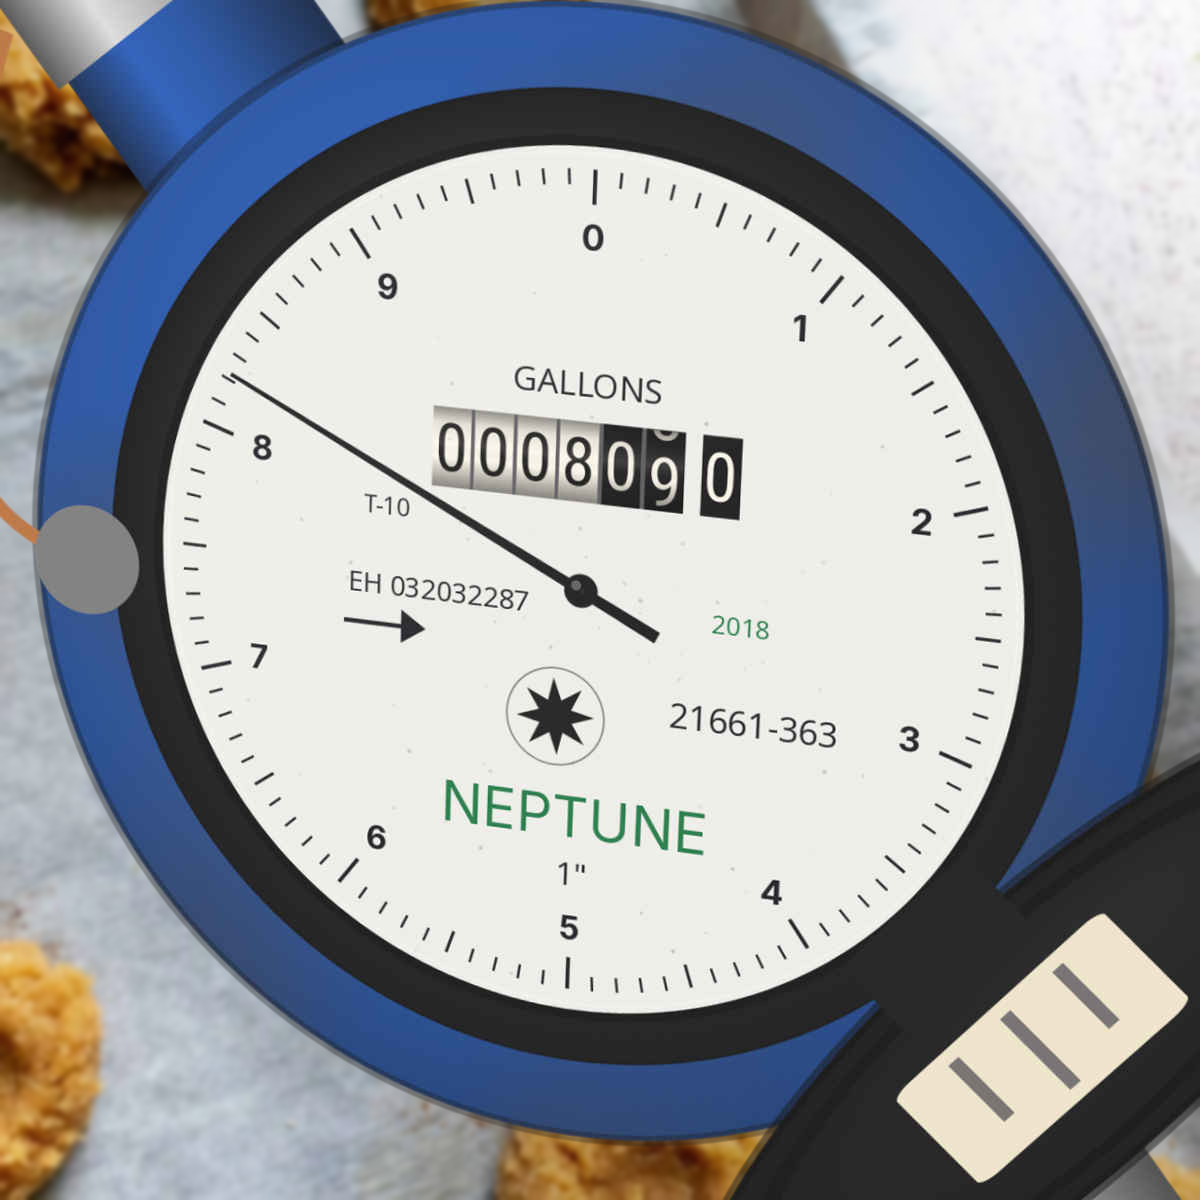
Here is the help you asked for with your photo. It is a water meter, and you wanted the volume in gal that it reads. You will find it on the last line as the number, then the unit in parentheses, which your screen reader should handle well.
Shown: 8088.2 (gal)
